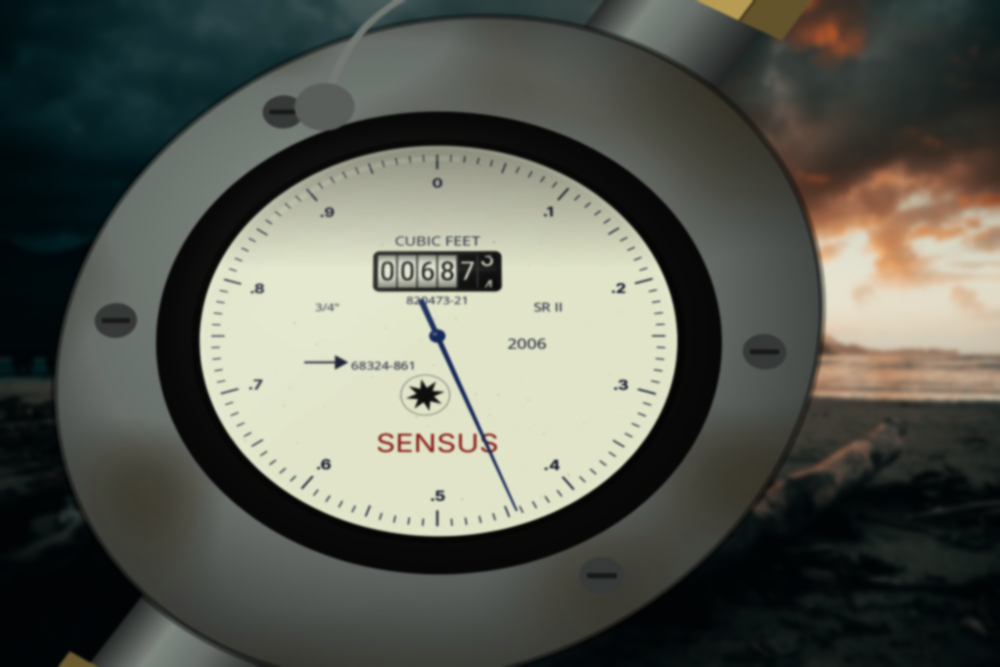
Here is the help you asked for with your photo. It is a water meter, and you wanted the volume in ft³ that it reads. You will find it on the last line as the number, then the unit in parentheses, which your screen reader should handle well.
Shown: 6873.44 (ft³)
